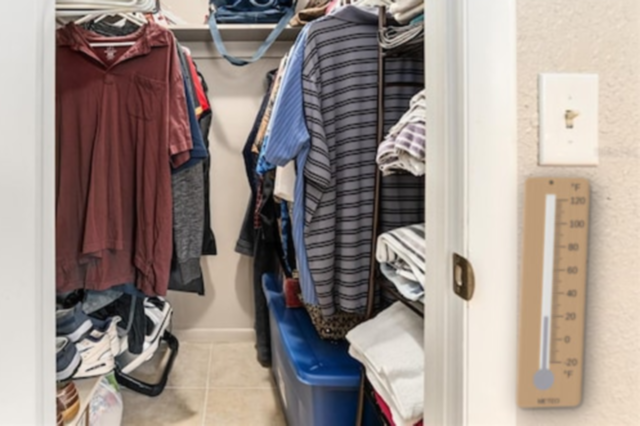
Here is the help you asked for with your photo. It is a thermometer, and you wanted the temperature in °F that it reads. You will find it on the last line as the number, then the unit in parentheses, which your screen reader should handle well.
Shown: 20 (°F)
